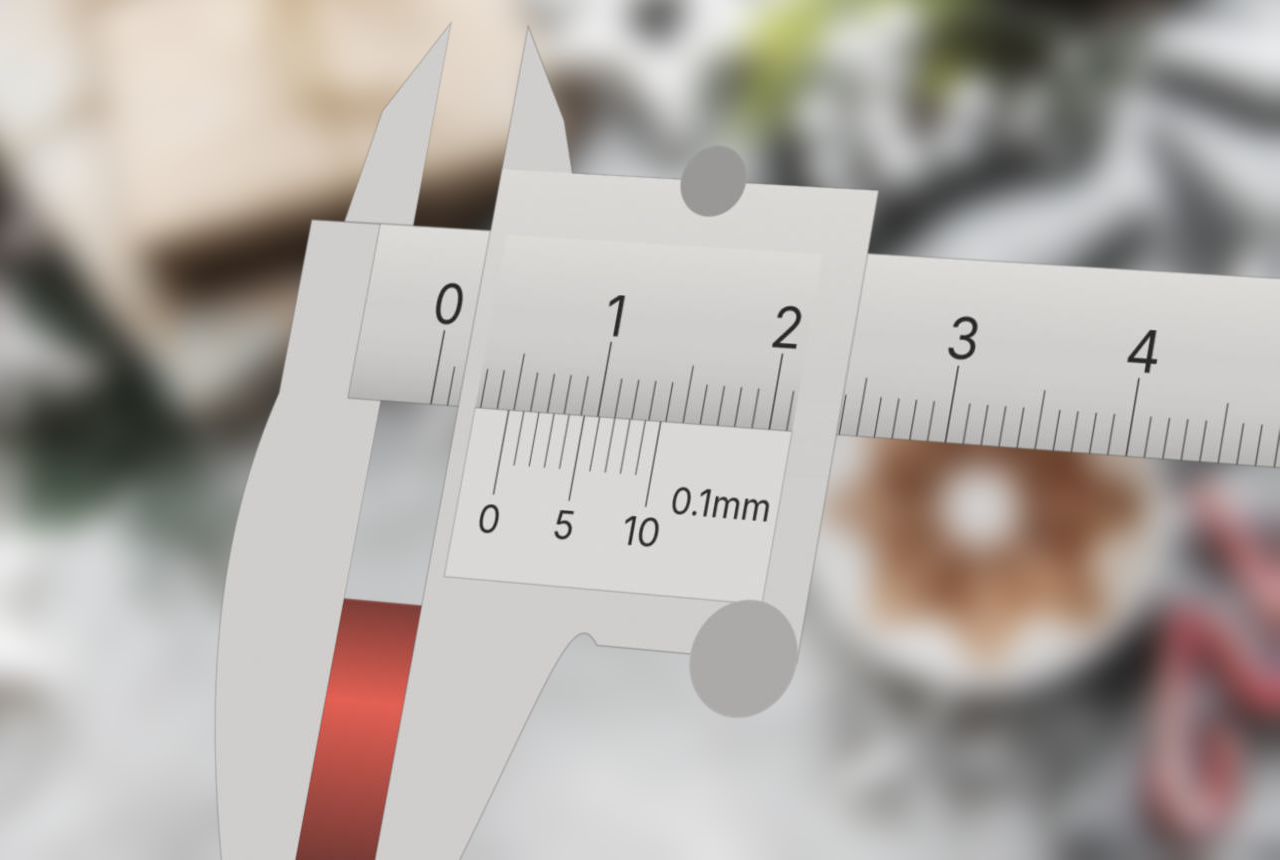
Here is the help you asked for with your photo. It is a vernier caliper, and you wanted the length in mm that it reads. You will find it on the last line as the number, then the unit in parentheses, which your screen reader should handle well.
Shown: 4.7 (mm)
